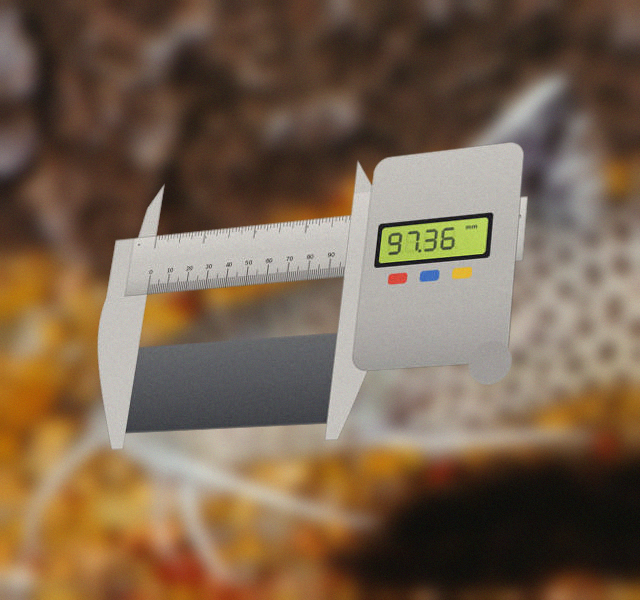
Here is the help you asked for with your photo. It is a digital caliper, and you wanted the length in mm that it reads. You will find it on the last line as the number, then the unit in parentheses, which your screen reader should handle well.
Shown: 97.36 (mm)
